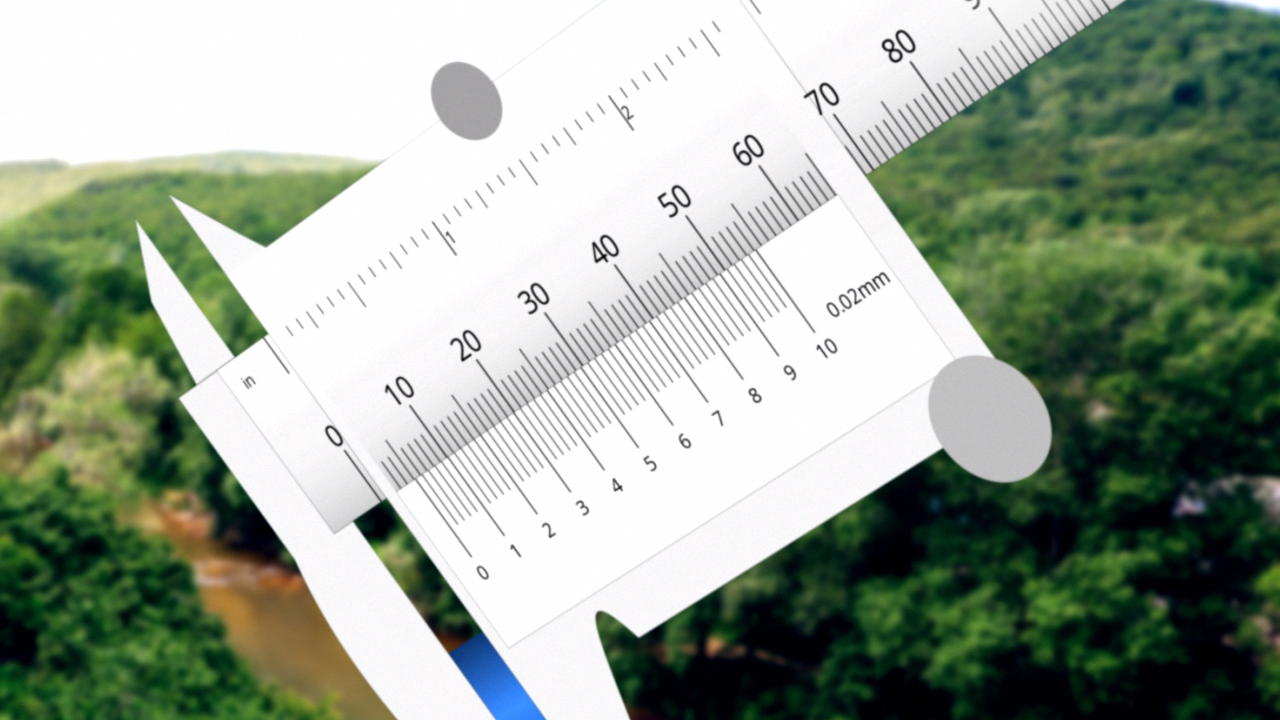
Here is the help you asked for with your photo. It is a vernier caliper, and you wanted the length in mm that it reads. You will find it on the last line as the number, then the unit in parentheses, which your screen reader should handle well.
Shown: 5.2 (mm)
